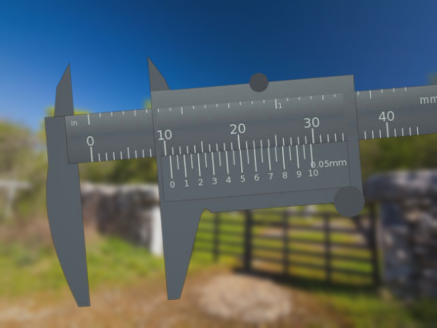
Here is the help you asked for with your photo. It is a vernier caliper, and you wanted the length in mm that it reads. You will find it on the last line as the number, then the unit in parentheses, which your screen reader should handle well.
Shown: 10.6 (mm)
